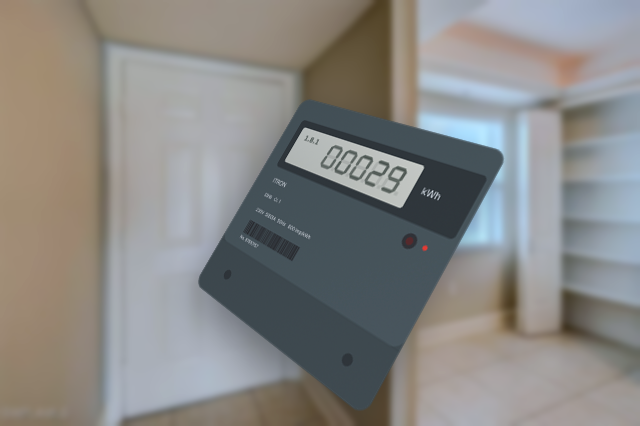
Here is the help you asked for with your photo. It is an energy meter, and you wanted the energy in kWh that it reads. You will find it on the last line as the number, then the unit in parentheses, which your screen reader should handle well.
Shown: 29 (kWh)
